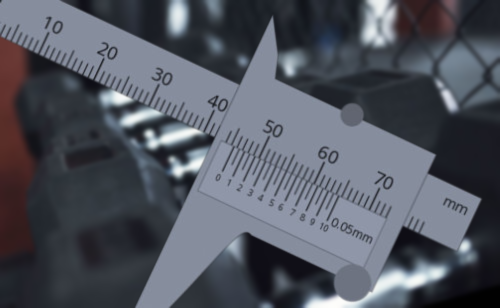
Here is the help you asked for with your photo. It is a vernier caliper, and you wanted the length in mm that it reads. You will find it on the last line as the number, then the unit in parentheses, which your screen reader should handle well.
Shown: 45.5 (mm)
